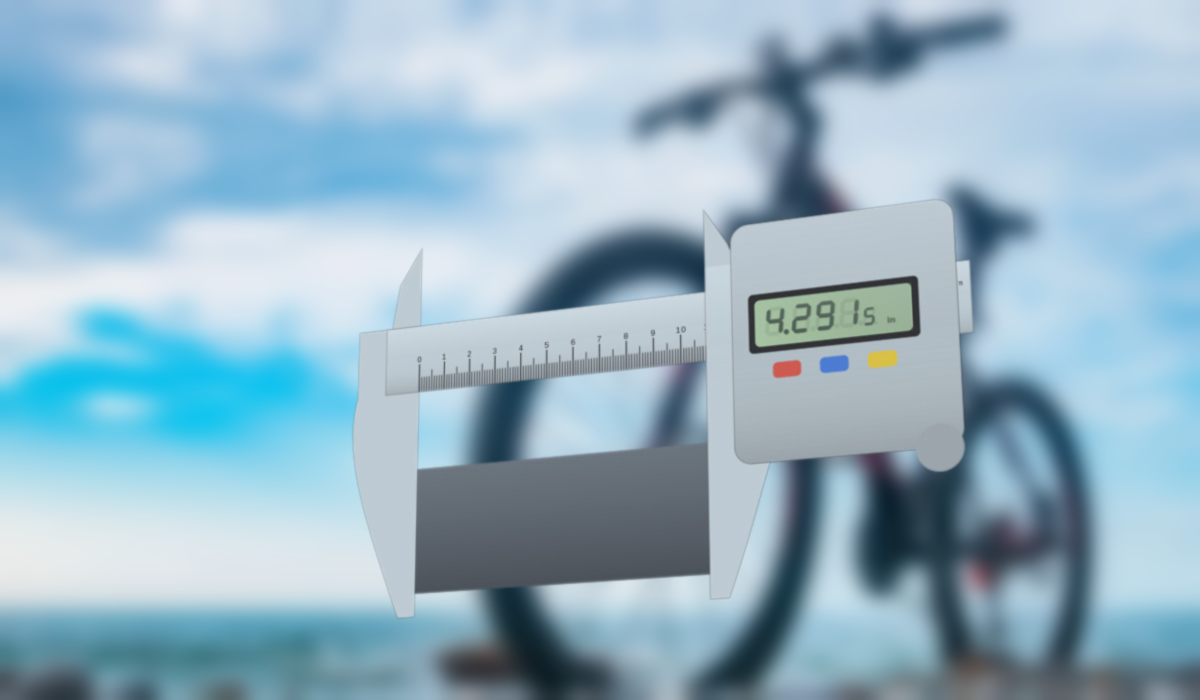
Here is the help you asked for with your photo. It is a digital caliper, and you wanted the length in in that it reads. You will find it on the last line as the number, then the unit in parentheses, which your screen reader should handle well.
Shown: 4.2915 (in)
